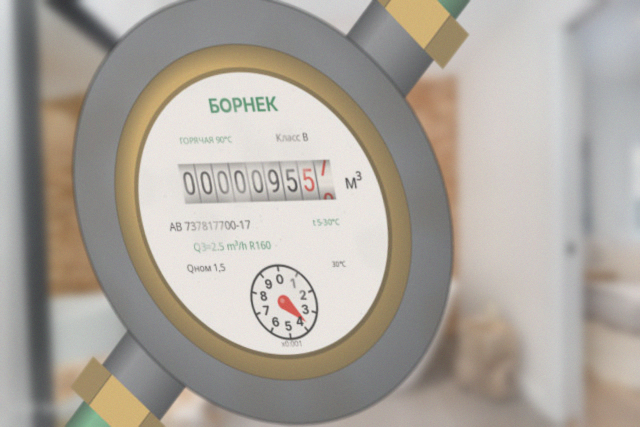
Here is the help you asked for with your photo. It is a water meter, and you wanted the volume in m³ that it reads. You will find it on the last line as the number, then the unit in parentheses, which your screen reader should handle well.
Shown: 95.573 (m³)
